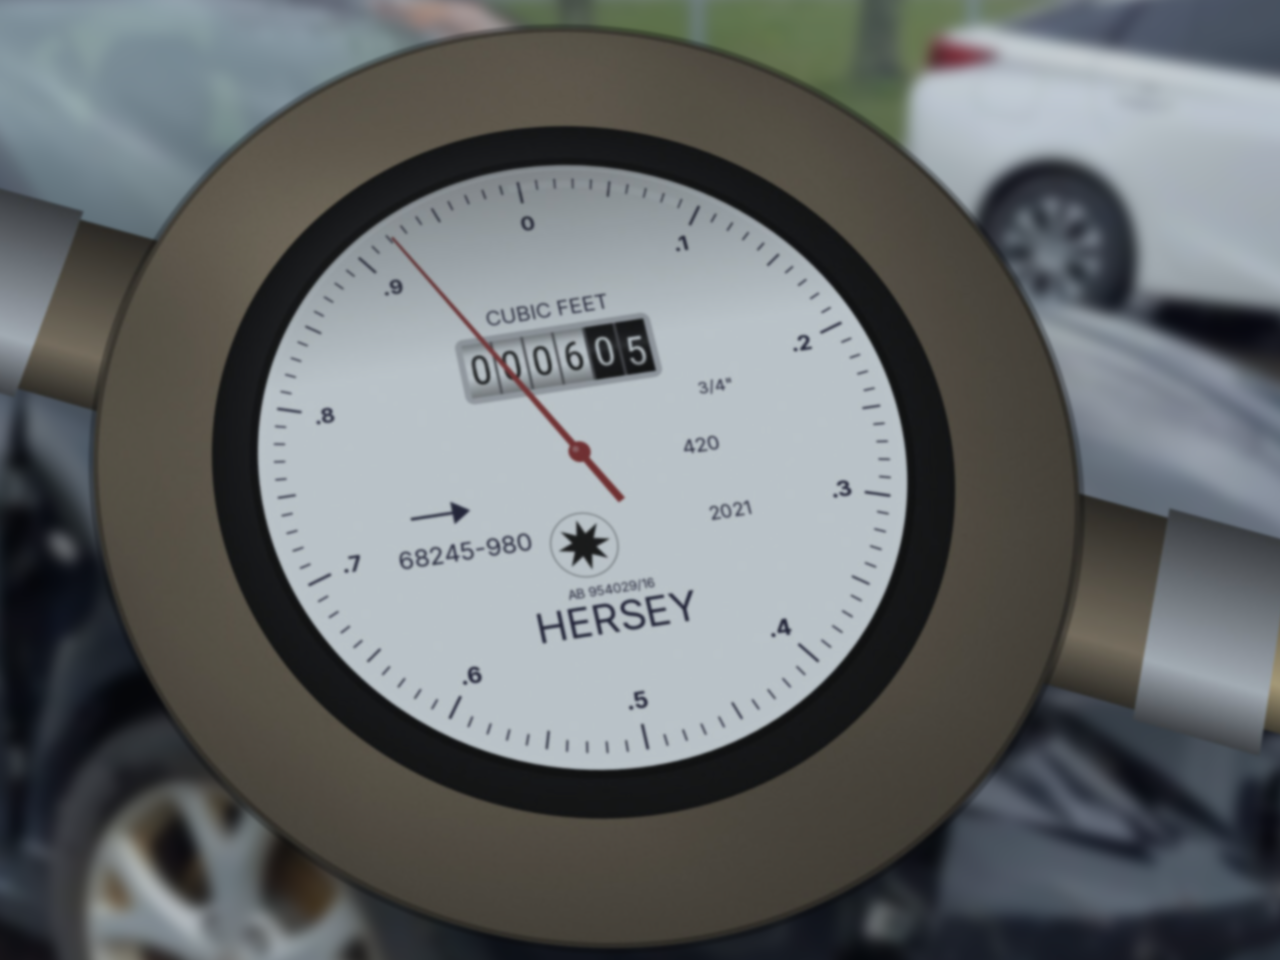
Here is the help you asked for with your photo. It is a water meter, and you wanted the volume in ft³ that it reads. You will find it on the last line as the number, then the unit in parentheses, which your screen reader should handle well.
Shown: 604.92 (ft³)
